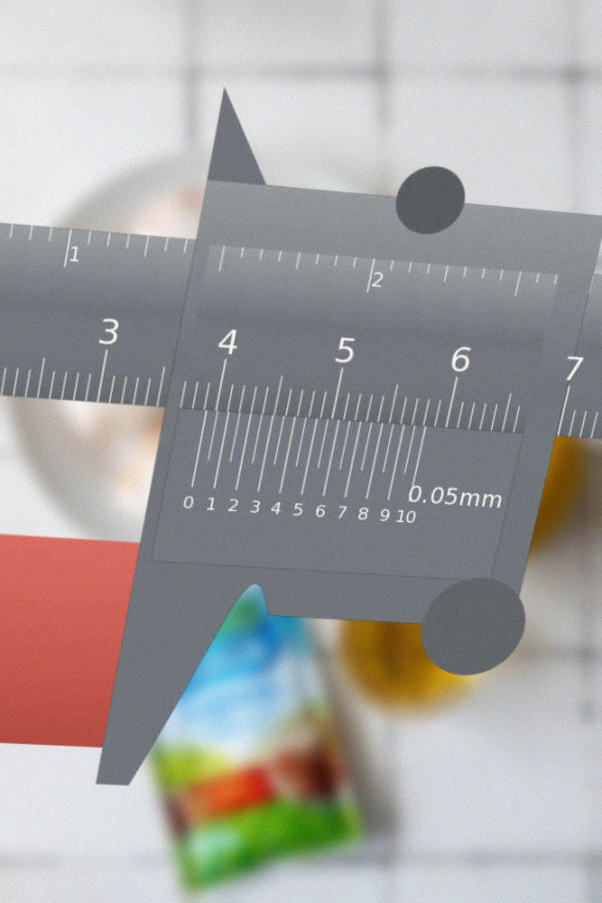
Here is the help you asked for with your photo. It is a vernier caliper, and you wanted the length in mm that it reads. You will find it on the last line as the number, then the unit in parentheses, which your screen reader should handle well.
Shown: 39.2 (mm)
